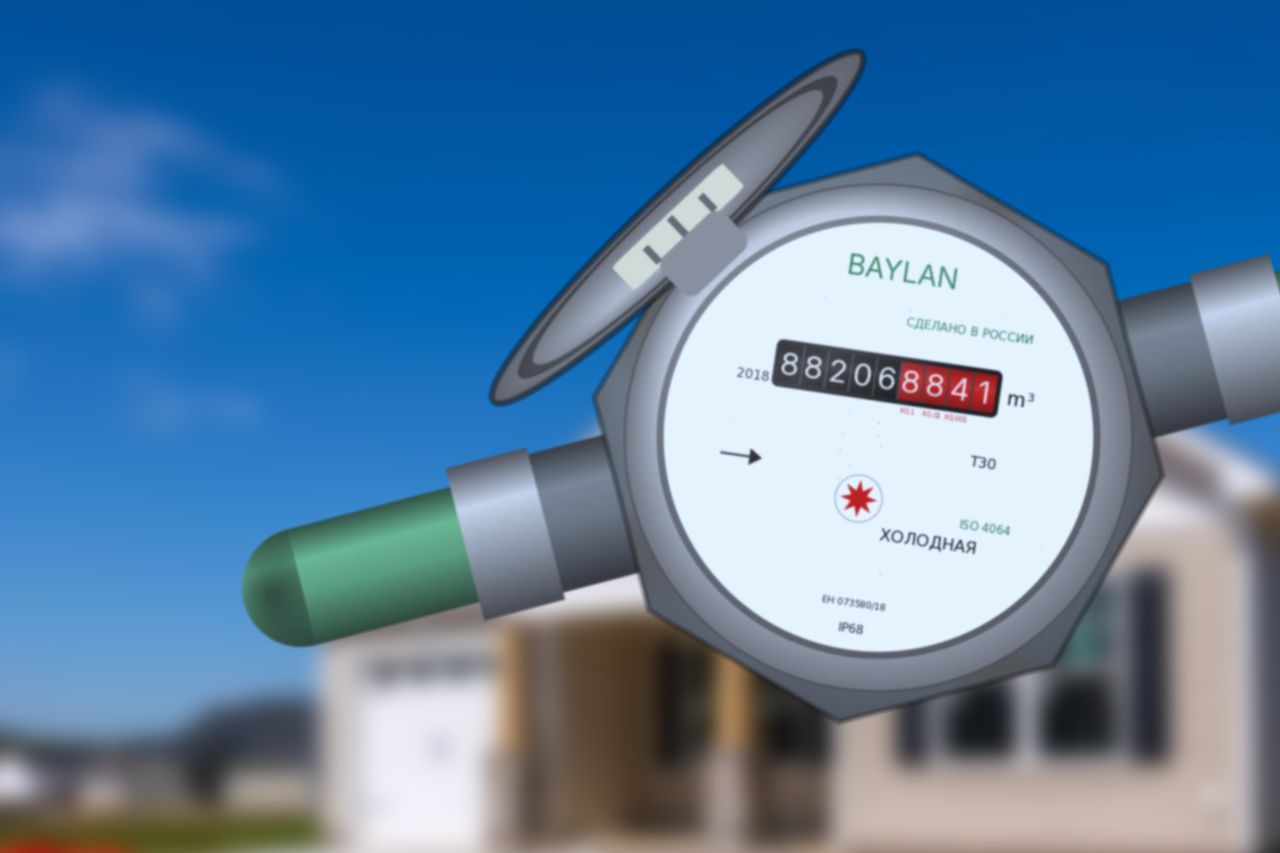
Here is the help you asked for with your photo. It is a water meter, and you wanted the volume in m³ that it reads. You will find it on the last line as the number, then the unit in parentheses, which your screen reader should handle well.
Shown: 88206.8841 (m³)
